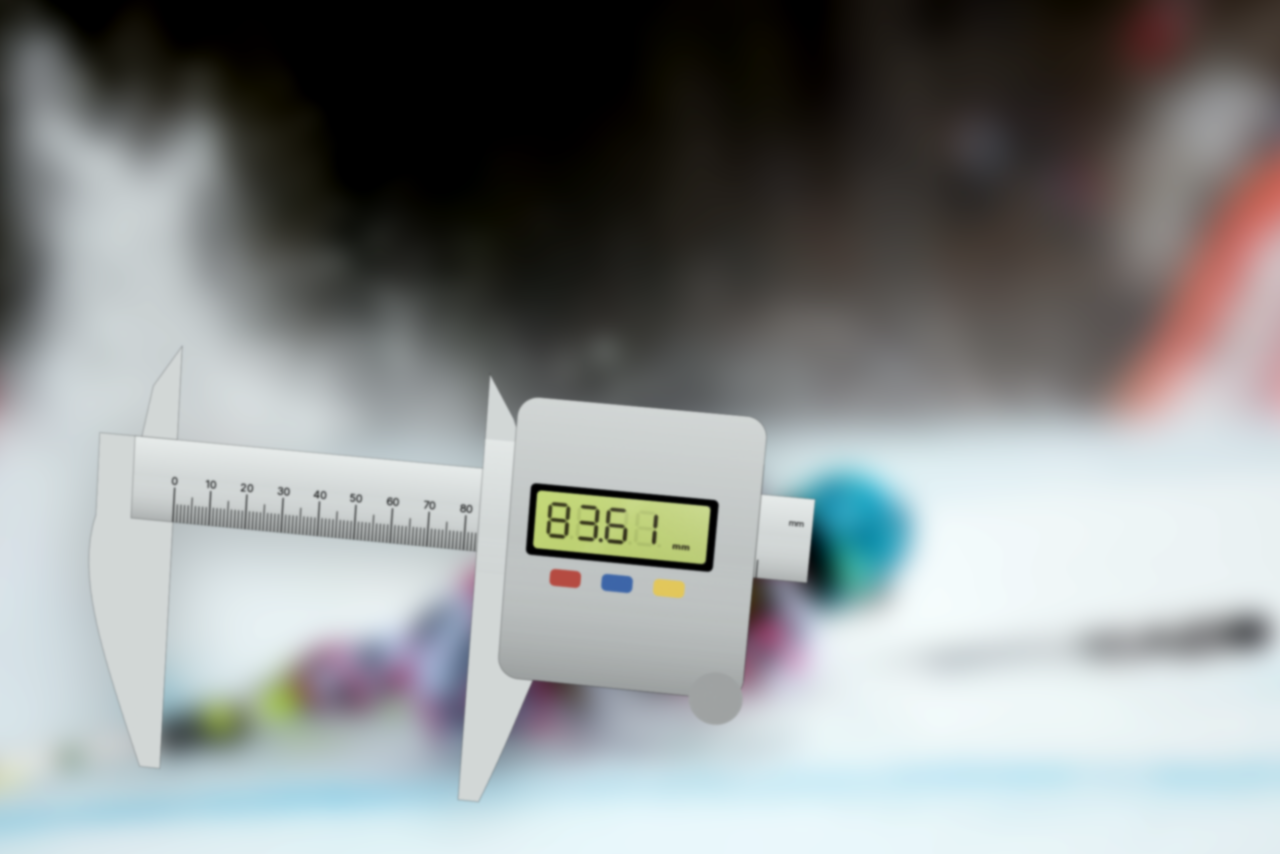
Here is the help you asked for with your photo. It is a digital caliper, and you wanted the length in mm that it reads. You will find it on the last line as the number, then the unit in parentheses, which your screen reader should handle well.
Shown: 83.61 (mm)
